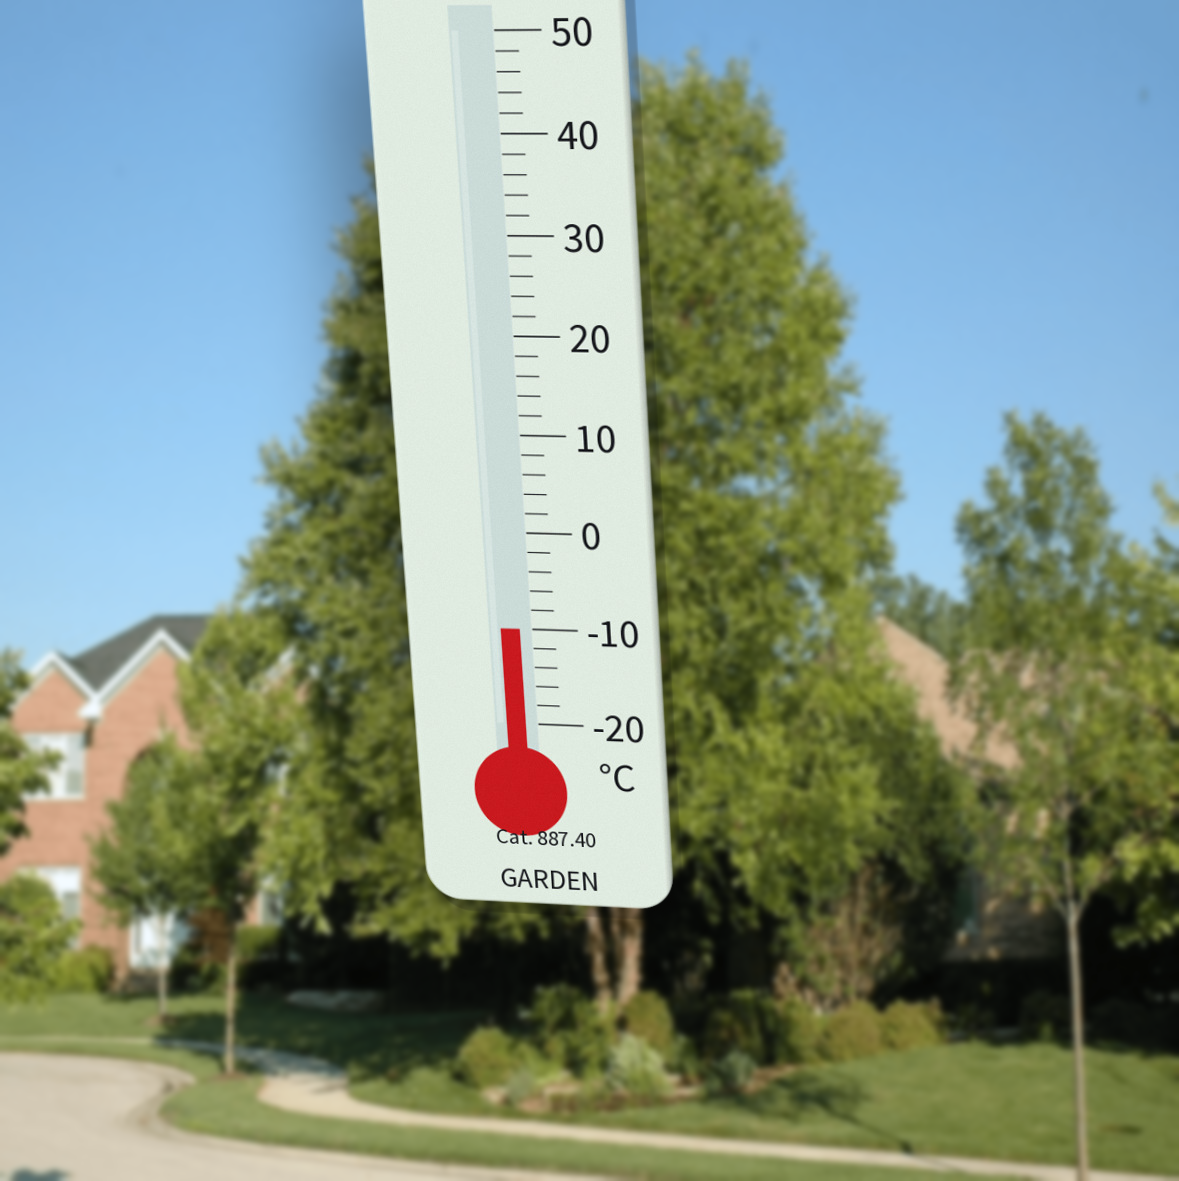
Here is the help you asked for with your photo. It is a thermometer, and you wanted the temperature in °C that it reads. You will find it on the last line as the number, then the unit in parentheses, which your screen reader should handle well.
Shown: -10 (°C)
